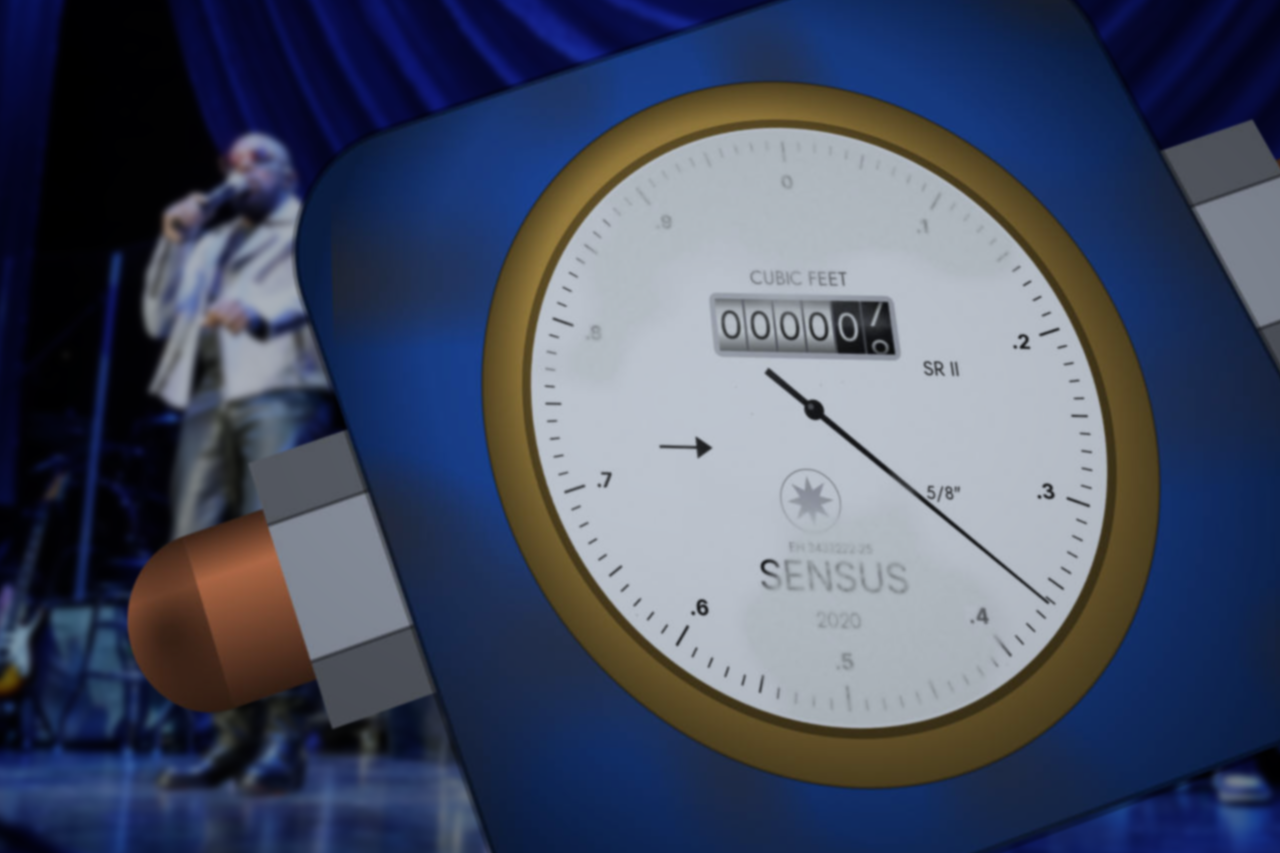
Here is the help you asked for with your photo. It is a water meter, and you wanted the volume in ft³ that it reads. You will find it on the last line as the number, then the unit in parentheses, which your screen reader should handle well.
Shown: 7.36 (ft³)
